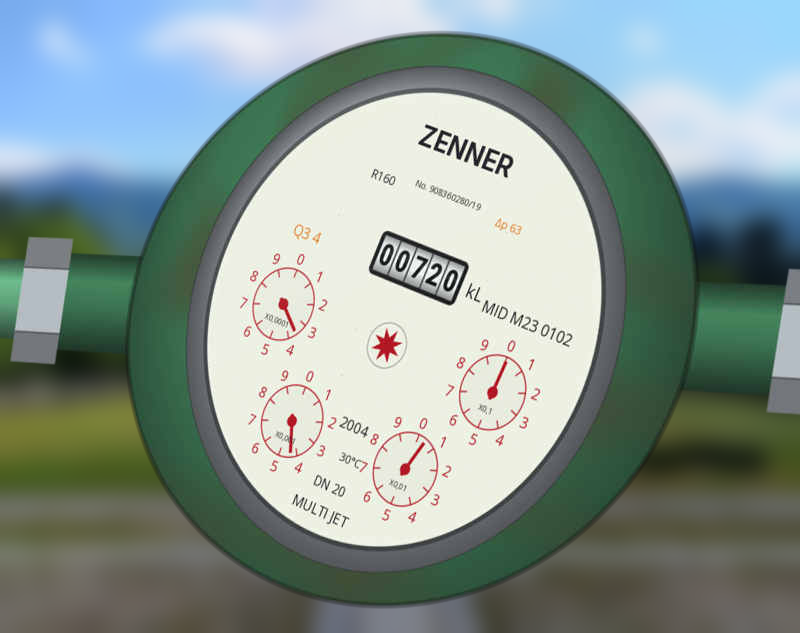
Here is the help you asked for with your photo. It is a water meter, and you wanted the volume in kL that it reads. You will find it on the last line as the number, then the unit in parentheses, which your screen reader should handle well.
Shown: 720.0043 (kL)
